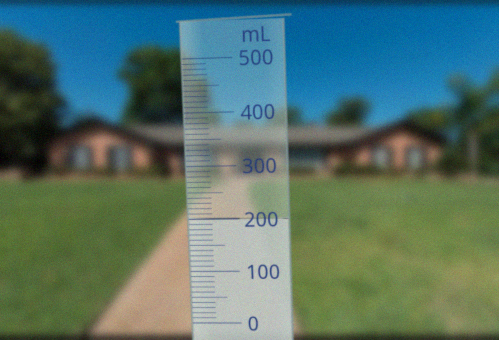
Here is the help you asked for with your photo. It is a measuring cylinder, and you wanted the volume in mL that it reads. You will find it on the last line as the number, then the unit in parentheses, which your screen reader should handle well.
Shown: 200 (mL)
